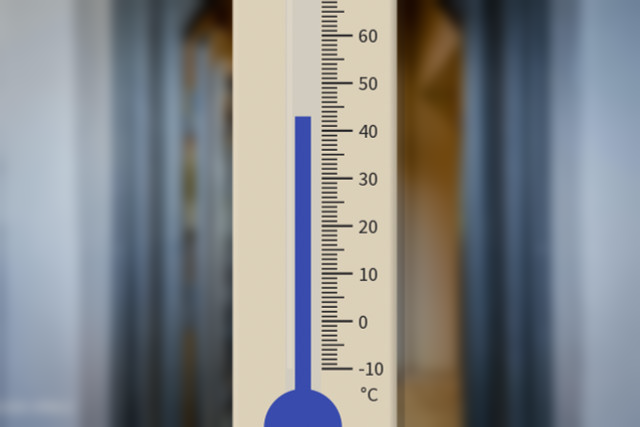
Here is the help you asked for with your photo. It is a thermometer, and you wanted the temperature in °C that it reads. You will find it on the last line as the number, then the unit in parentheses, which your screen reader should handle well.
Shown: 43 (°C)
